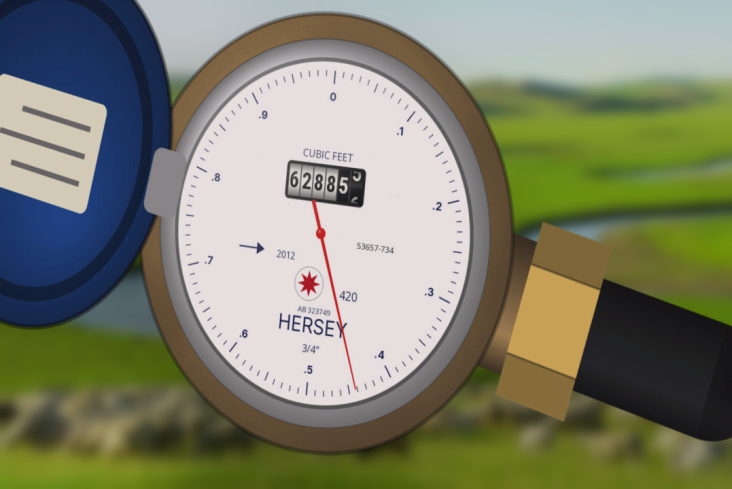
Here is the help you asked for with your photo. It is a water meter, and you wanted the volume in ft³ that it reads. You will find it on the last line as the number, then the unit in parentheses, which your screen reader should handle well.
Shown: 628855.44 (ft³)
